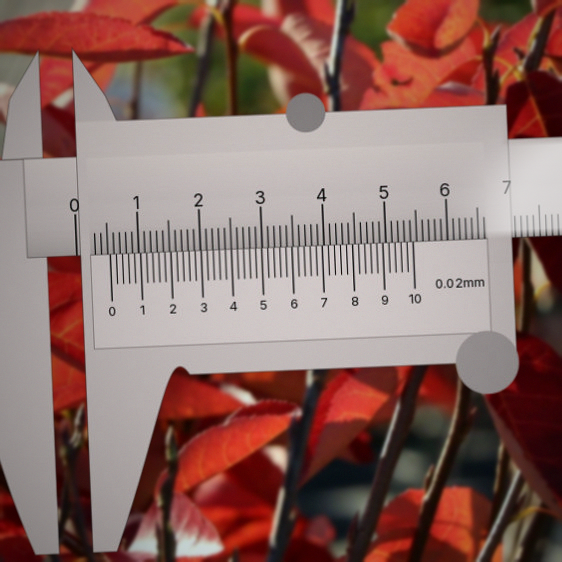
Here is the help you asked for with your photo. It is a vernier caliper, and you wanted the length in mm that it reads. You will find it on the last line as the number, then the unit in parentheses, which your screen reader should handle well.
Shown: 5.4 (mm)
